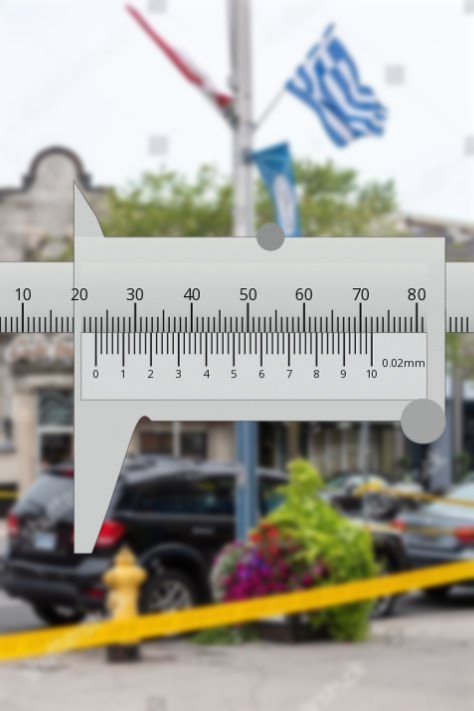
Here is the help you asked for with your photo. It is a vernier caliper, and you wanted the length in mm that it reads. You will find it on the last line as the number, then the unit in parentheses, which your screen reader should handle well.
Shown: 23.0 (mm)
